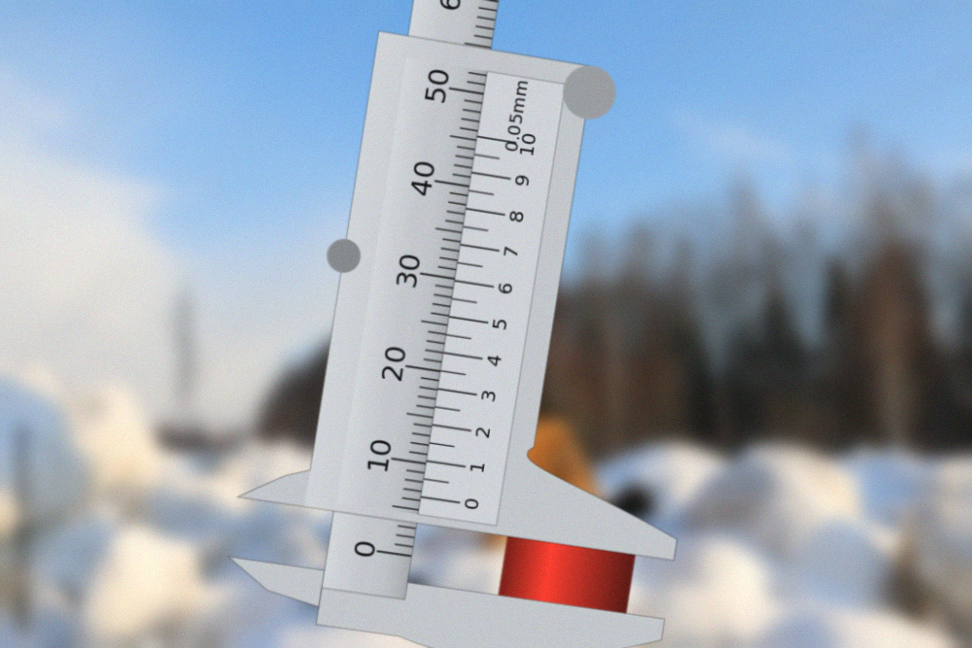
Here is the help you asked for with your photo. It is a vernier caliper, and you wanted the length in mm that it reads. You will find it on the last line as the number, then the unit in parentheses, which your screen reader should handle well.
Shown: 6.4 (mm)
